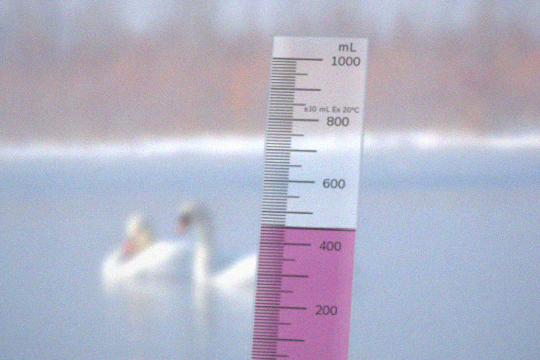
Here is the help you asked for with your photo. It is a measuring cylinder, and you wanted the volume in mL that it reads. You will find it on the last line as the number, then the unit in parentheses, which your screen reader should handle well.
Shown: 450 (mL)
